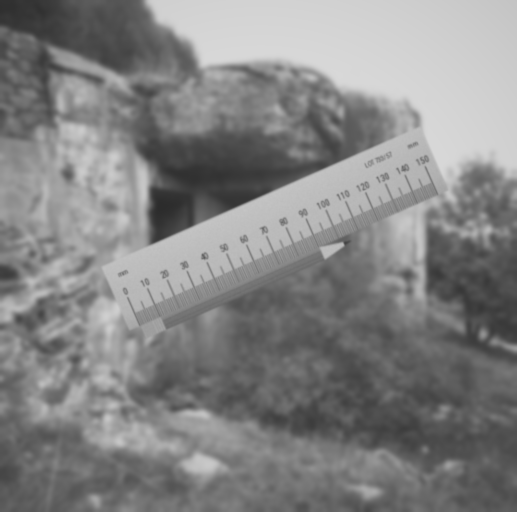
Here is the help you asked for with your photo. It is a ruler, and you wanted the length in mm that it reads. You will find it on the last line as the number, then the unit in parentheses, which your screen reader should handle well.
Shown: 105 (mm)
